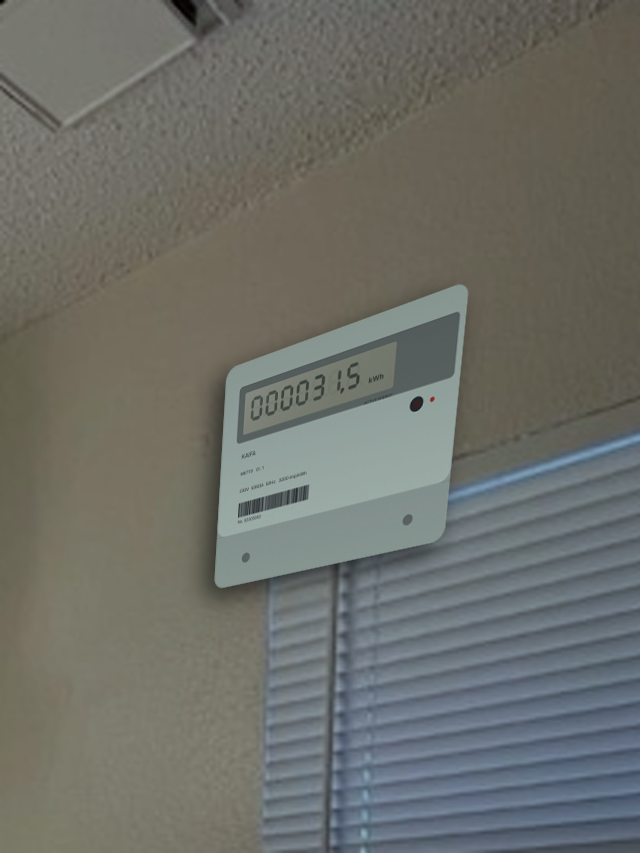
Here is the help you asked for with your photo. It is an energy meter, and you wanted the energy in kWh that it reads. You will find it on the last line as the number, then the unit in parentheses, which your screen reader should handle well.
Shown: 31.5 (kWh)
